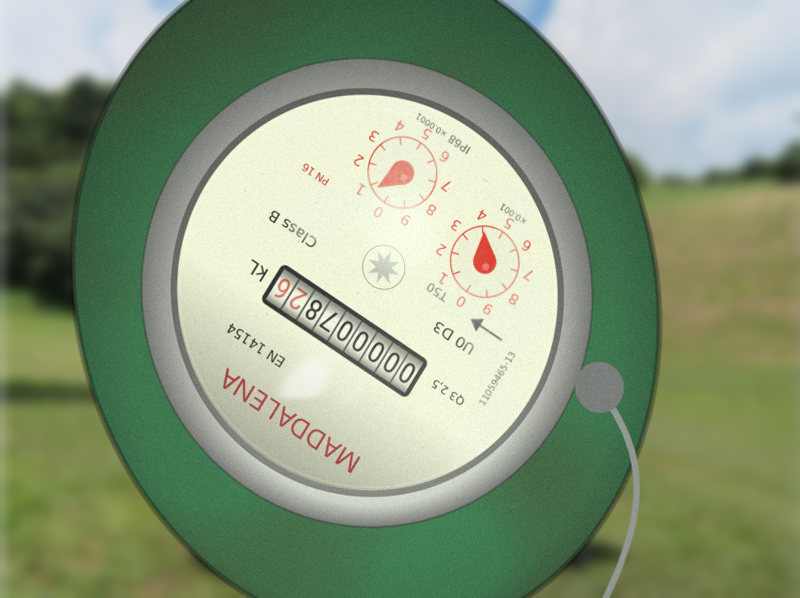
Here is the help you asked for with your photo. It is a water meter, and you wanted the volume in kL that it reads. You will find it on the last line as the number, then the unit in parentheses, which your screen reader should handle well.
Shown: 78.2640 (kL)
